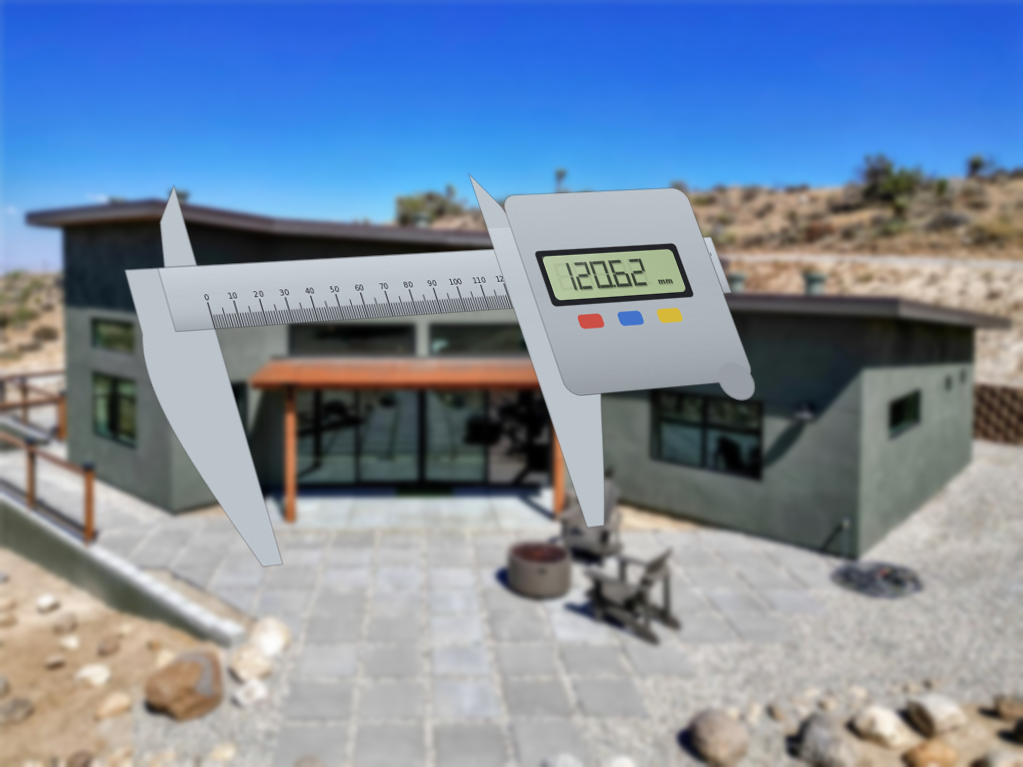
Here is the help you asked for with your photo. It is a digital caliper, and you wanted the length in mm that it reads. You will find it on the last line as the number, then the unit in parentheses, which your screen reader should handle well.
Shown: 120.62 (mm)
